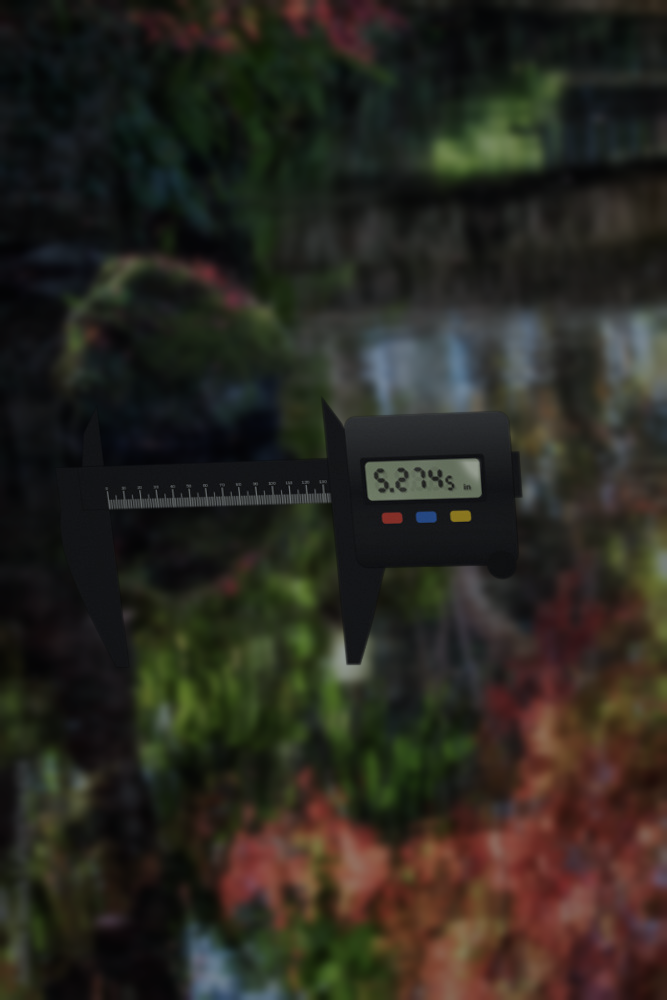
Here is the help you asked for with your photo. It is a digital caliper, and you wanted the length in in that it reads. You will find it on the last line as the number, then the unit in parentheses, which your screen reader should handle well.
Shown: 5.2745 (in)
